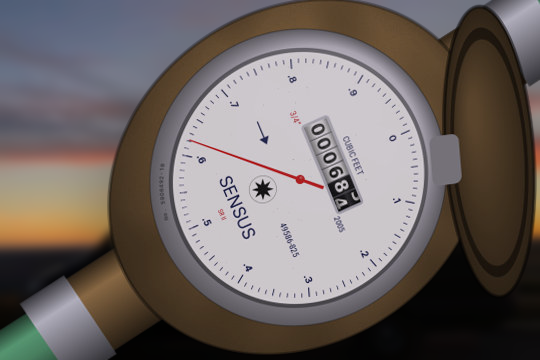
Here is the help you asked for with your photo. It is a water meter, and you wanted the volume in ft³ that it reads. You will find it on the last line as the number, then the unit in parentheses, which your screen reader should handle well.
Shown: 683.62 (ft³)
